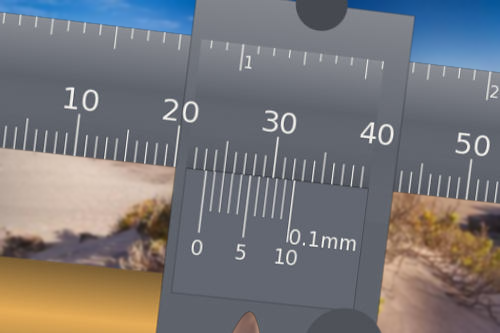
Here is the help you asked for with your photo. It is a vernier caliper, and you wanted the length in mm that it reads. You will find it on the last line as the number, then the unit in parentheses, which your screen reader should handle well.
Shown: 23.2 (mm)
